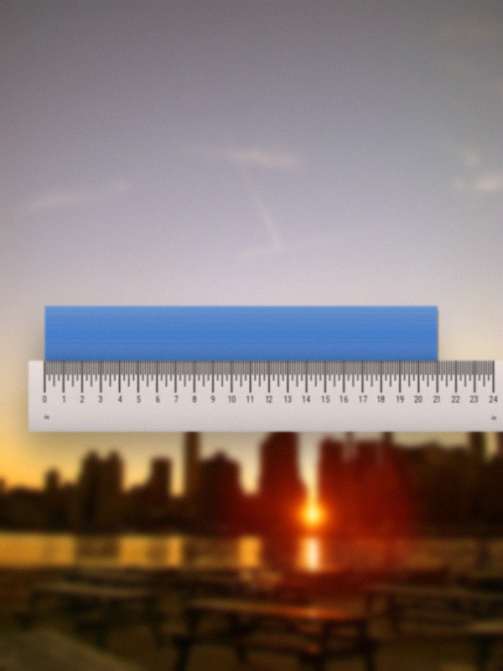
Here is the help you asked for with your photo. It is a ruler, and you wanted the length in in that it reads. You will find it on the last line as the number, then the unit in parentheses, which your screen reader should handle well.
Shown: 21 (in)
